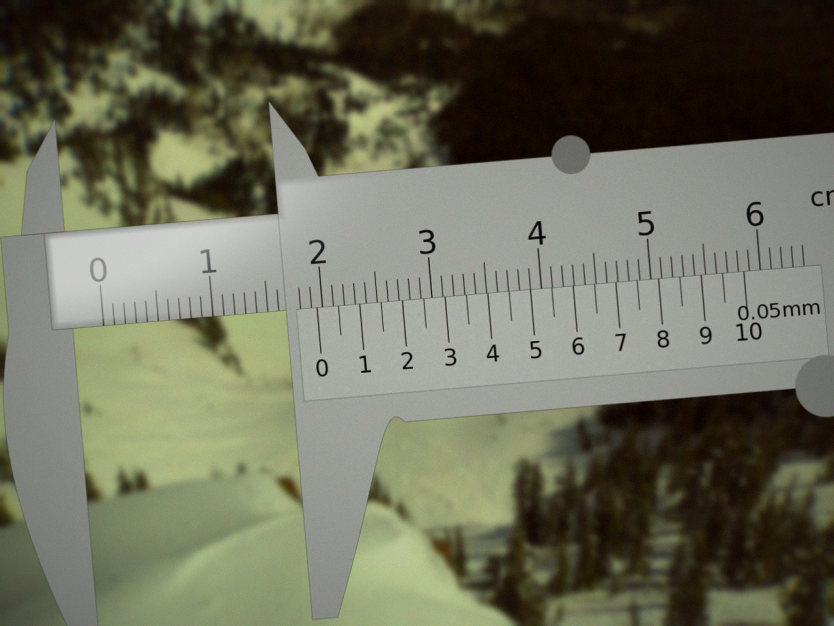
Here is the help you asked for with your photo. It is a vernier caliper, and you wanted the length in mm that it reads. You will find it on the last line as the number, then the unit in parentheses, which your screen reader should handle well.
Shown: 19.5 (mm)
